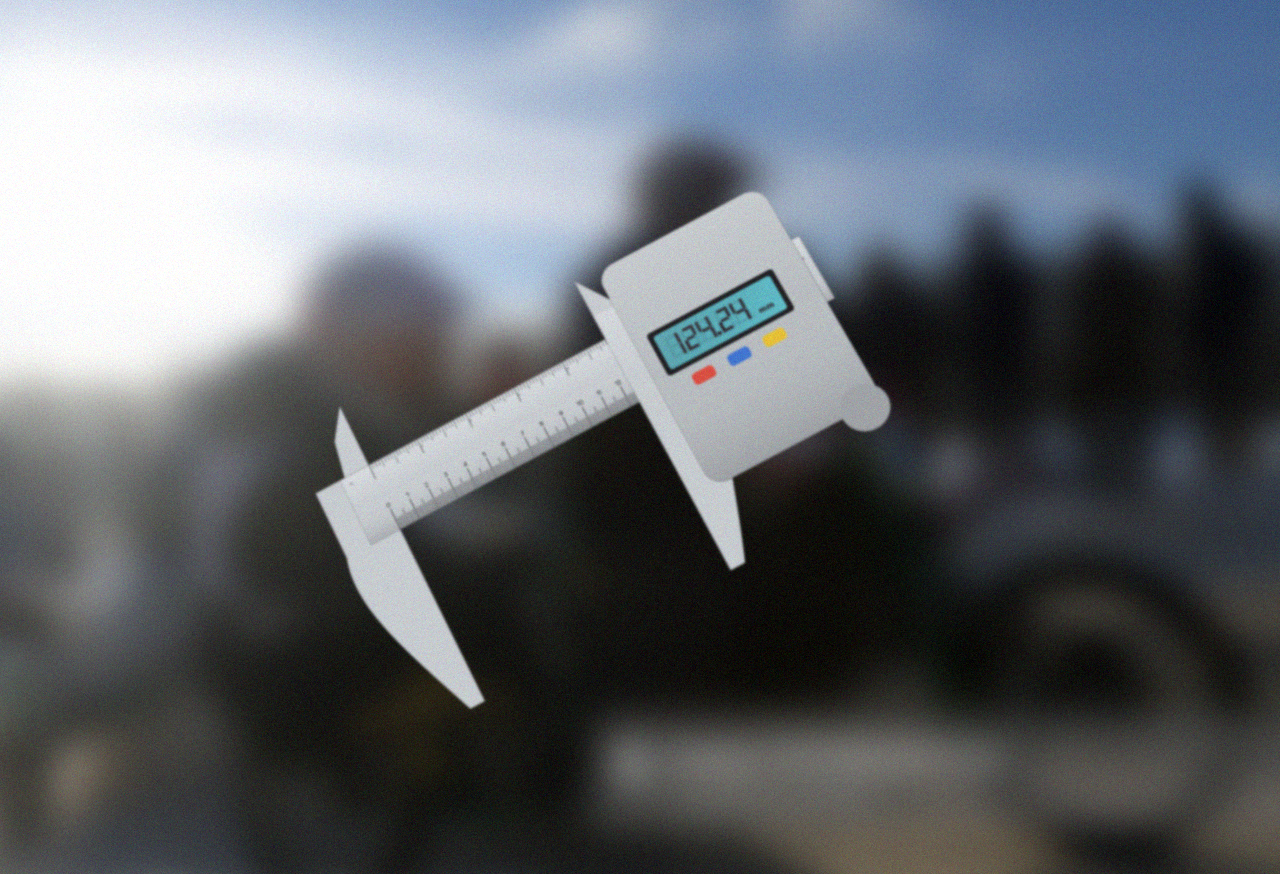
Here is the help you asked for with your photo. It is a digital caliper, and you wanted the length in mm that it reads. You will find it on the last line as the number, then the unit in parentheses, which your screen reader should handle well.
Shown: 124.24 (mm)
